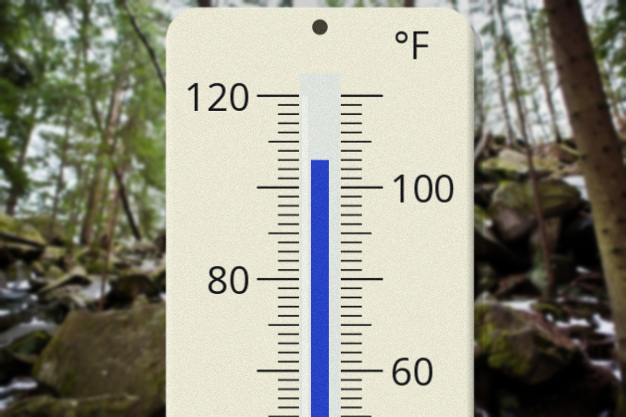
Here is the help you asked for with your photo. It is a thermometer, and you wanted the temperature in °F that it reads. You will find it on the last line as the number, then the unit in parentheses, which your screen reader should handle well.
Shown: 106 (°F)
